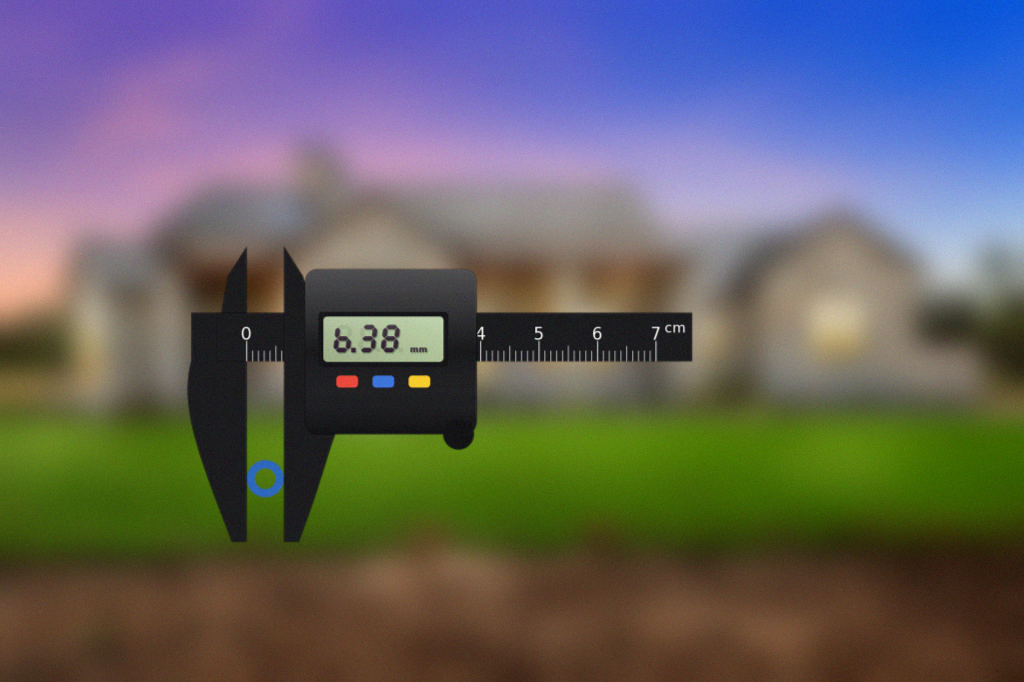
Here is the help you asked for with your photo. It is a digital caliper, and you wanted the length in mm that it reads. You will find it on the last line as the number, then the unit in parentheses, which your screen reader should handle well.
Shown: 6.38 (mm)
